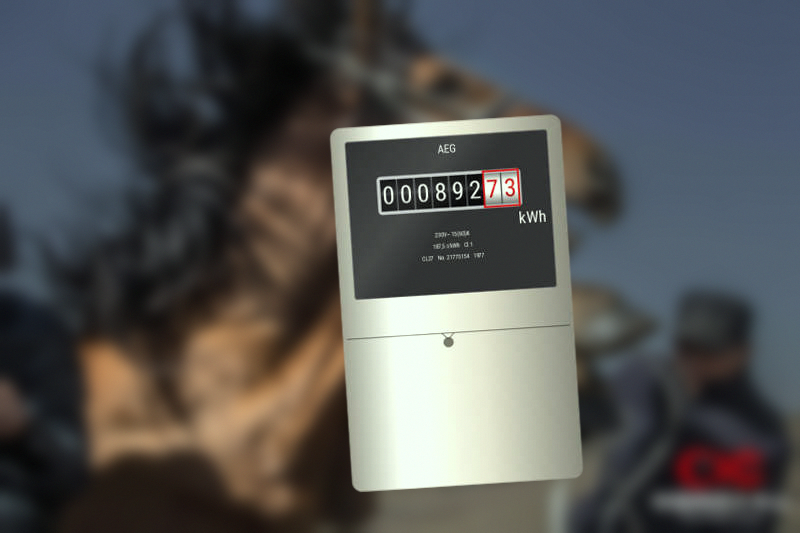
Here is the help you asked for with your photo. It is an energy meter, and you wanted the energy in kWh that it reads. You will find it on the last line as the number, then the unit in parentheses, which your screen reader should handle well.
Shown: 892.73 (kWh)
